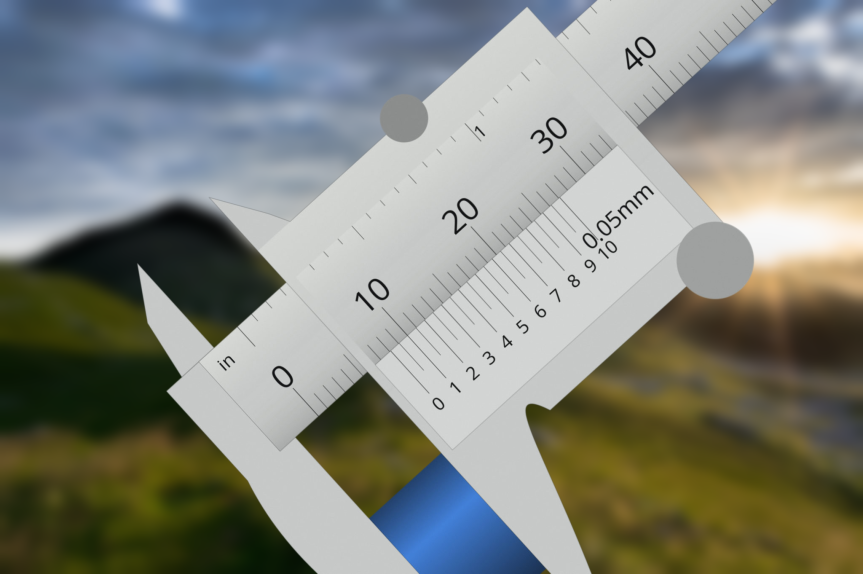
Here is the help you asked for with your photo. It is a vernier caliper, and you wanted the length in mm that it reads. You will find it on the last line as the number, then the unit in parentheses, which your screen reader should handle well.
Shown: 8.1 (mm)
